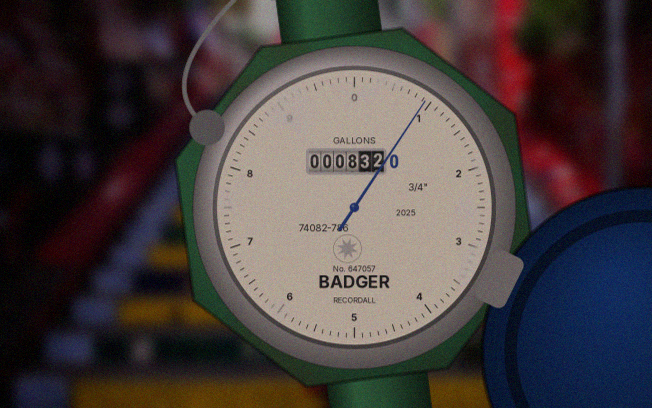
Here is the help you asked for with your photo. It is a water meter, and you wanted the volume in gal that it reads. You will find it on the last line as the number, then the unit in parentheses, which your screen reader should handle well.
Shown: 8320.9 (gal)
